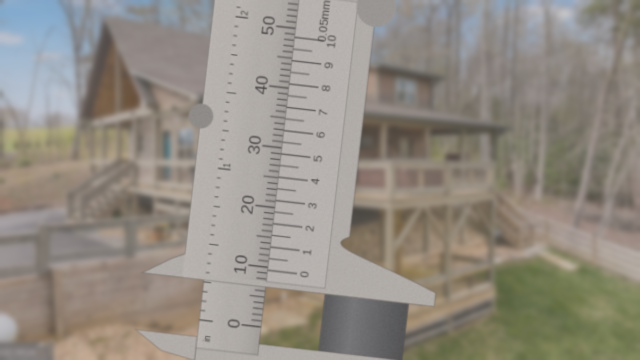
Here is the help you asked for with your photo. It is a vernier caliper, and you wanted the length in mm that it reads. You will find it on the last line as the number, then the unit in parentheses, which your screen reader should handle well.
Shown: 9.5 (mm)
